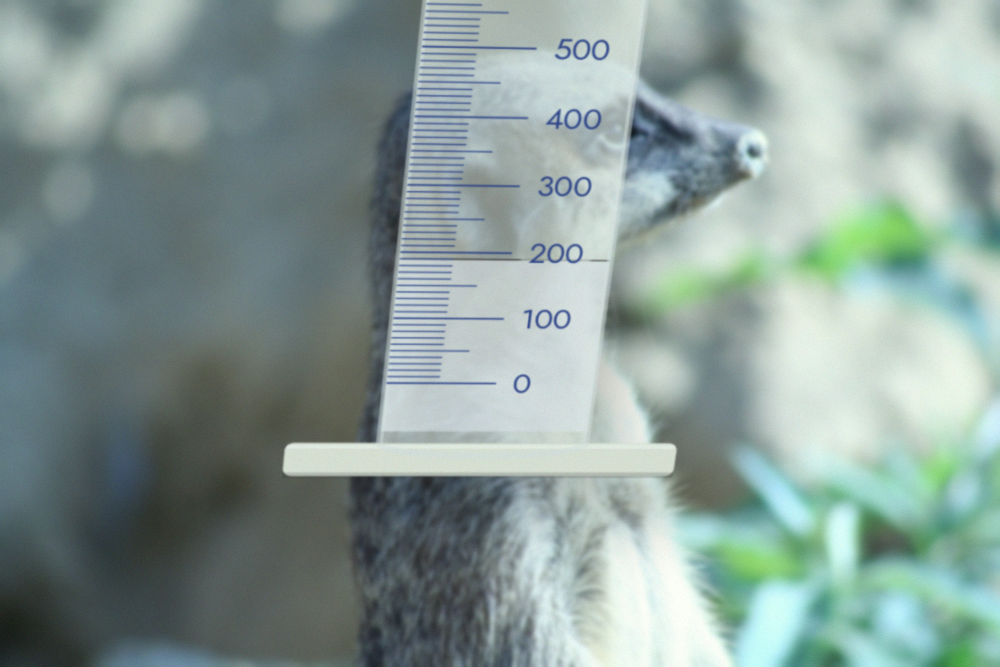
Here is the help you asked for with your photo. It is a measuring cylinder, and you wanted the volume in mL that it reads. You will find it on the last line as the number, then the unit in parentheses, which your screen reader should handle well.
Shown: 190 (mL)
